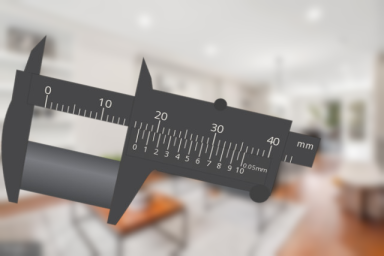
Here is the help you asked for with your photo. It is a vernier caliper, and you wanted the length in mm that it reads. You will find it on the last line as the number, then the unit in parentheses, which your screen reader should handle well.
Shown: 16.8 (mm)
